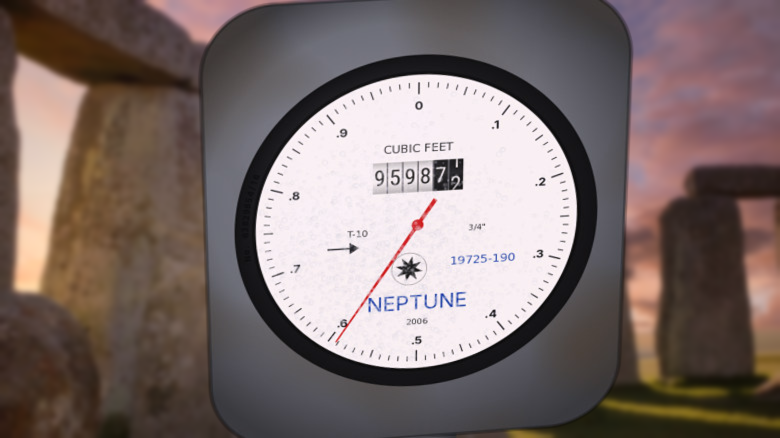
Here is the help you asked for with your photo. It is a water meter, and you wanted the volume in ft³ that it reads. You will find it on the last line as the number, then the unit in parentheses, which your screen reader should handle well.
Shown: 959871.59 (ft³)
